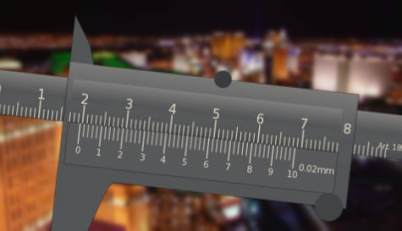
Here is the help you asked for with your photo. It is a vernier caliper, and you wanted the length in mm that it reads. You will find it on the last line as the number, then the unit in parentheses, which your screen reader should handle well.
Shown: 19.5 (mm)
